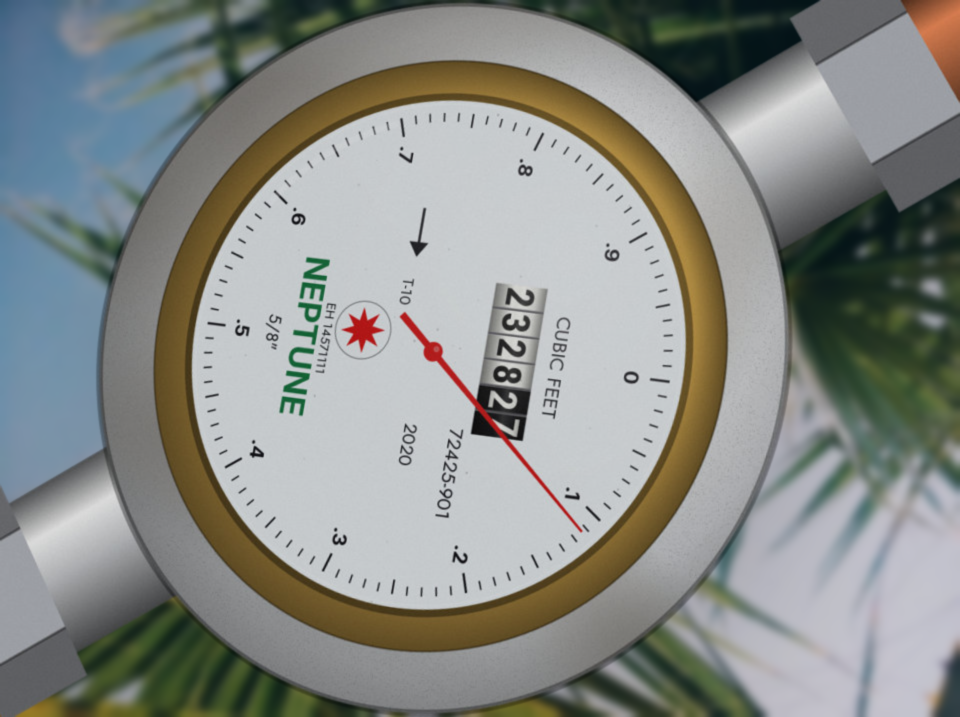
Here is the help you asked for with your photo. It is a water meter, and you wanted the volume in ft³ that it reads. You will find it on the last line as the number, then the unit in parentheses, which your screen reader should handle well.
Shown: 232827.11 (ft³)
